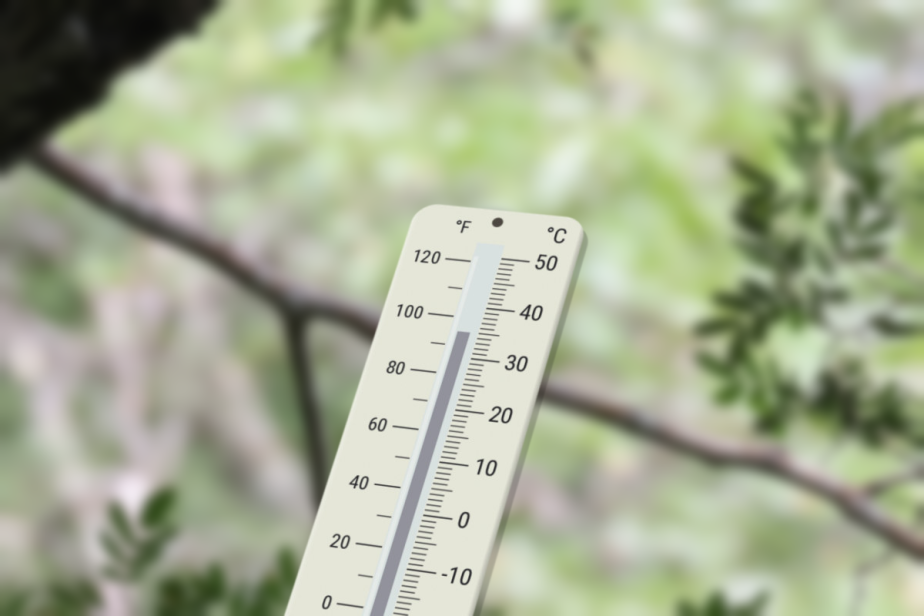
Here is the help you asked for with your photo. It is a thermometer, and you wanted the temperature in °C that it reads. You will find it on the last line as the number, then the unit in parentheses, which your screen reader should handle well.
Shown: 35 (°C)
